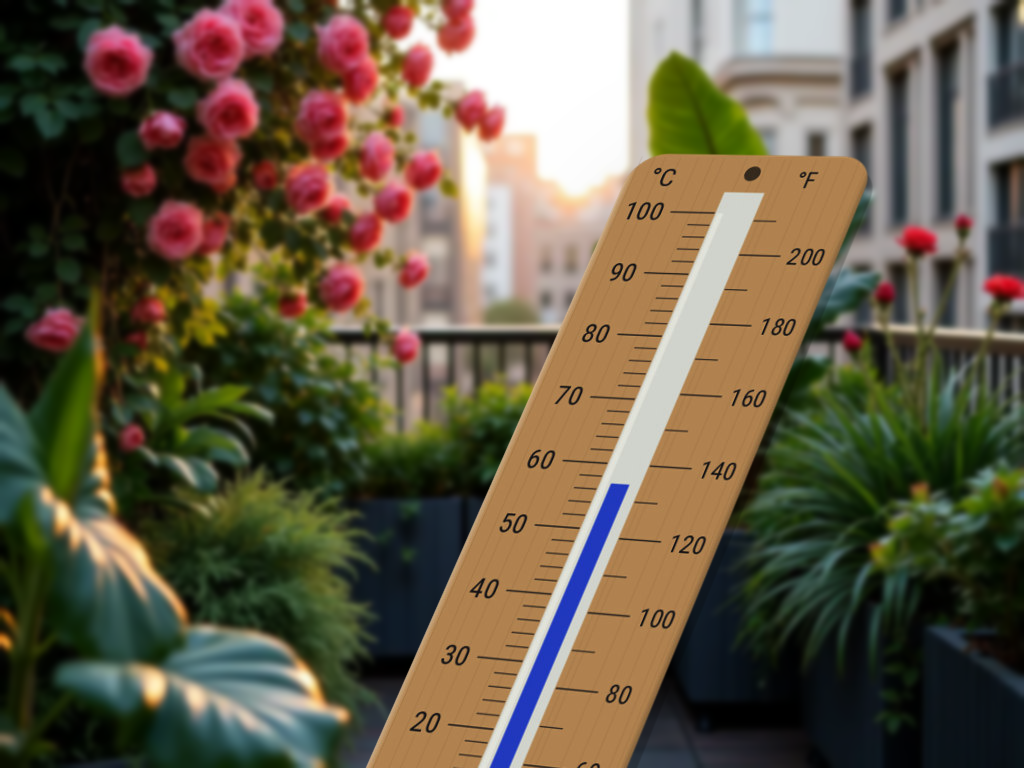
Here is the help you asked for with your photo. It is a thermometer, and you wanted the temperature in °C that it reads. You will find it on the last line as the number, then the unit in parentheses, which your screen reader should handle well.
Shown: 57 (°C)
